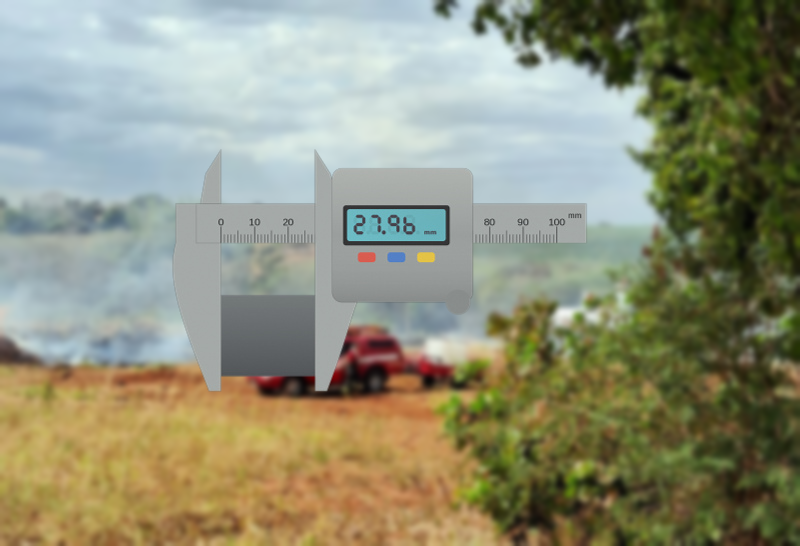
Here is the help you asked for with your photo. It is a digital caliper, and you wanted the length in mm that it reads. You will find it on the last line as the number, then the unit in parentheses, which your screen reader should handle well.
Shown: 27.96 (mm)
